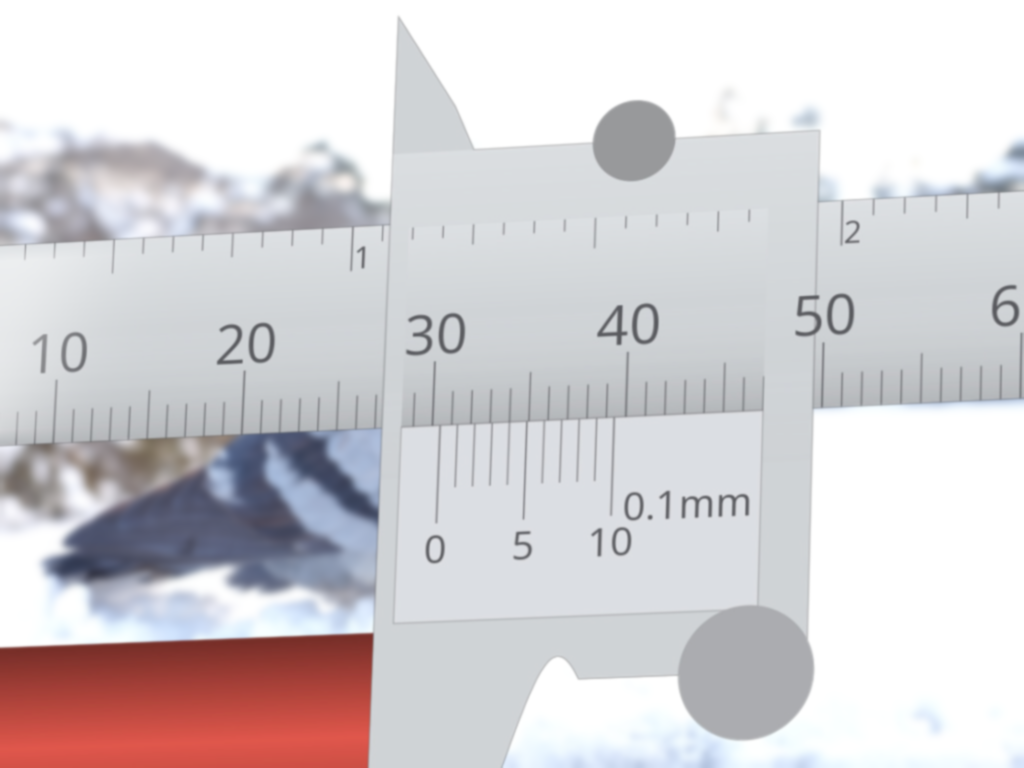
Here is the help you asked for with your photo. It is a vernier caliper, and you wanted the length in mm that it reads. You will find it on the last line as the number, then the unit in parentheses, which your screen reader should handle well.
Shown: 30.4 (mm)
